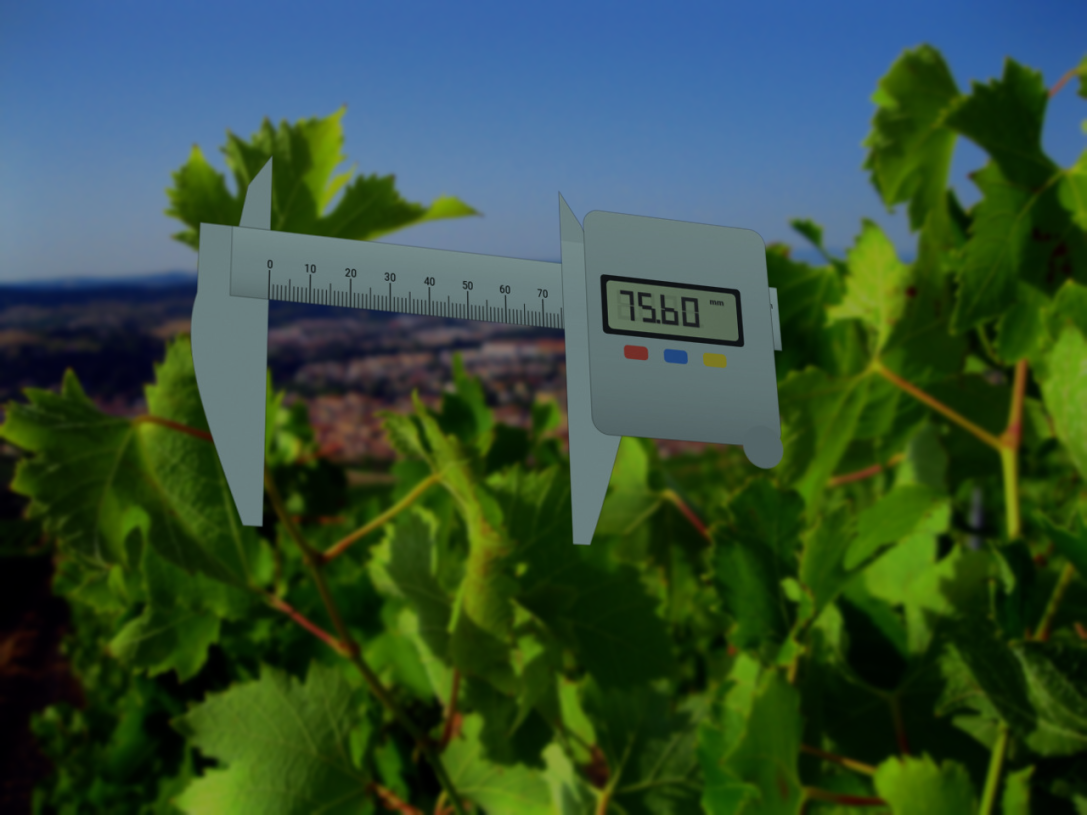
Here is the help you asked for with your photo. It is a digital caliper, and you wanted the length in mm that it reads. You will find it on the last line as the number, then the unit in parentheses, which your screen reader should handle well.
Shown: 75.60 (mm)
